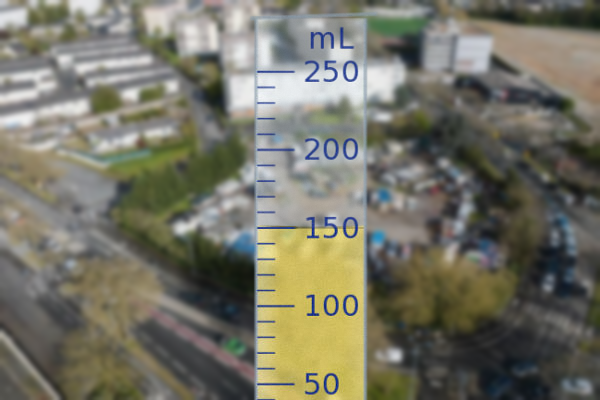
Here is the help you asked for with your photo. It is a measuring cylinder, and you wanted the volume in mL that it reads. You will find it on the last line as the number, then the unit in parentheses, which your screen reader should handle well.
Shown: 150 (mL)
